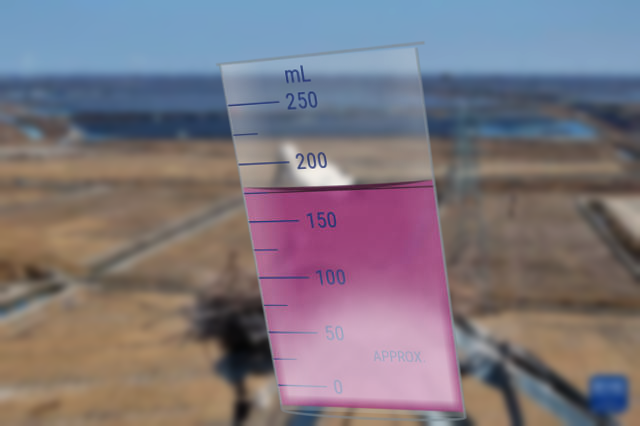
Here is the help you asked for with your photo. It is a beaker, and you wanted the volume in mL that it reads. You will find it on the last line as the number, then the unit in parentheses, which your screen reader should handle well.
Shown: 175 (mL)
